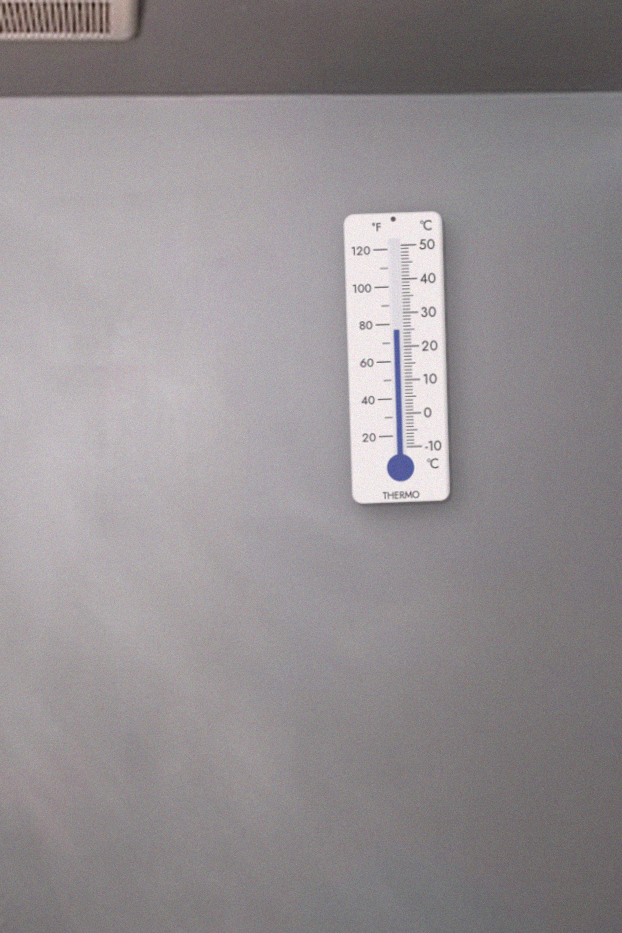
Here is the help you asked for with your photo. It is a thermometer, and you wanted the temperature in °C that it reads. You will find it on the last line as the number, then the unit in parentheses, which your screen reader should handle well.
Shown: 25 (°C)
